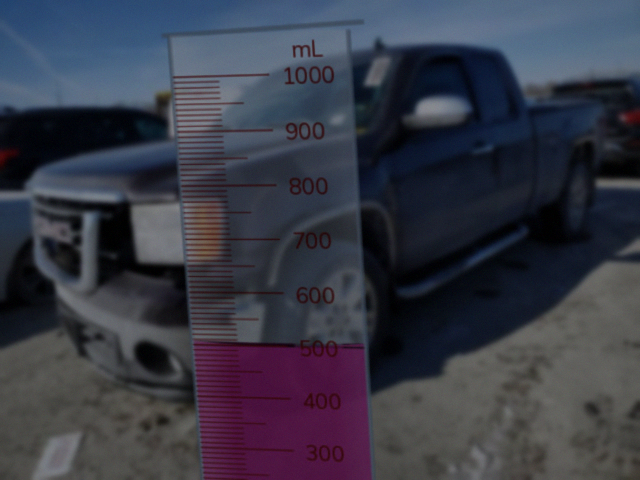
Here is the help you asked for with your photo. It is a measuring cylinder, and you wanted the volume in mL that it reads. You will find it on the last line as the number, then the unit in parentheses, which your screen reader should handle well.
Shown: 500 (mL)
